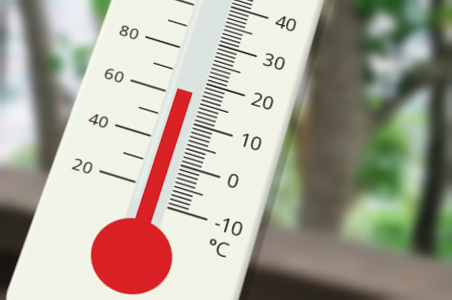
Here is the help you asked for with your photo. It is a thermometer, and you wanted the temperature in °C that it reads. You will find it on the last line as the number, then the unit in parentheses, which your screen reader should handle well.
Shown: 17 (°C)
